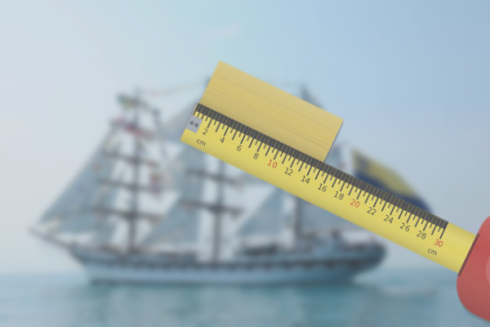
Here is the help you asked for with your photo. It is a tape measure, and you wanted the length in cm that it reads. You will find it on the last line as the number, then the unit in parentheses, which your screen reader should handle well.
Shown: 15 (cm)
